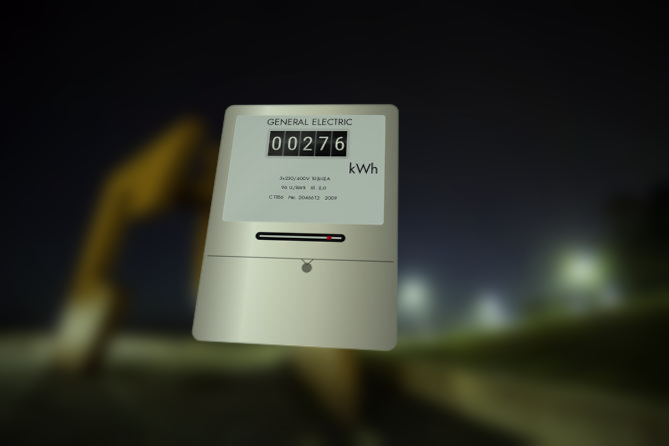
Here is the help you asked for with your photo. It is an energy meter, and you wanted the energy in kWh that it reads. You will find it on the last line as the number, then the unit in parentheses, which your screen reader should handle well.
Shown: 276 (kWh)
